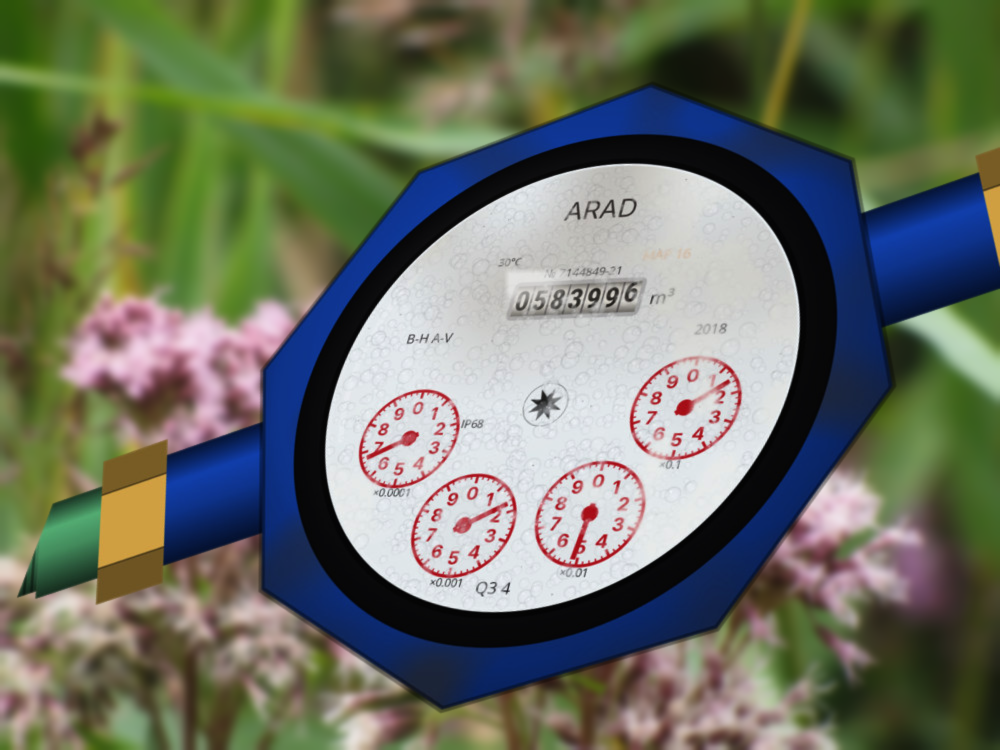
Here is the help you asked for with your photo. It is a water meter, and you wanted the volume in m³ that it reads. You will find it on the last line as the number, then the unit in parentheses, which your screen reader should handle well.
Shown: 583996.1516 (m³)
